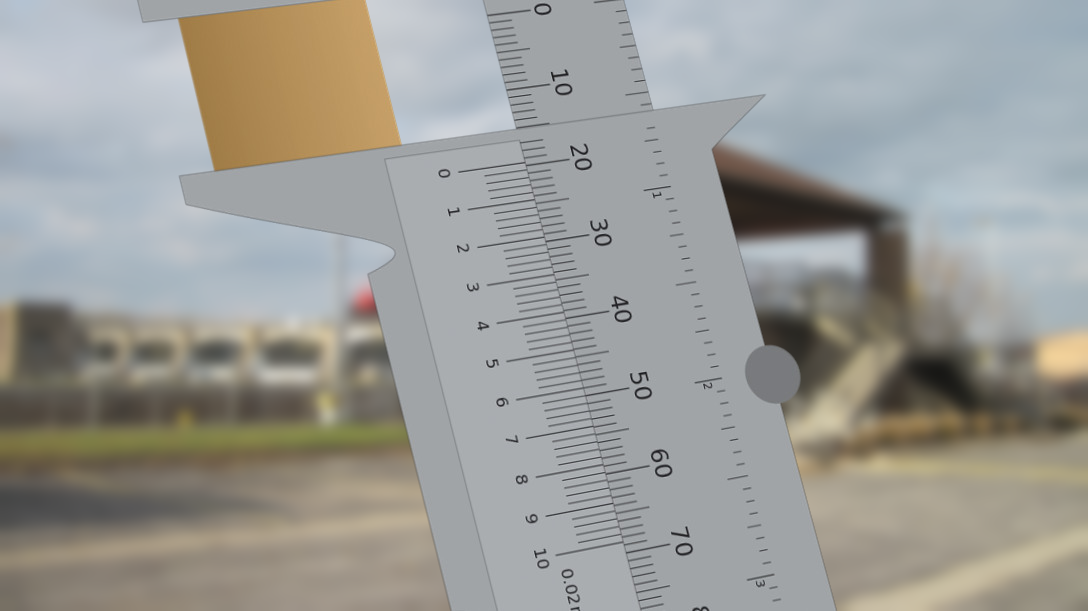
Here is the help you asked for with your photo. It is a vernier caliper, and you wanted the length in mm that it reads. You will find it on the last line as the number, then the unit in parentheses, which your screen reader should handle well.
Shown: 19.6 (mm)
